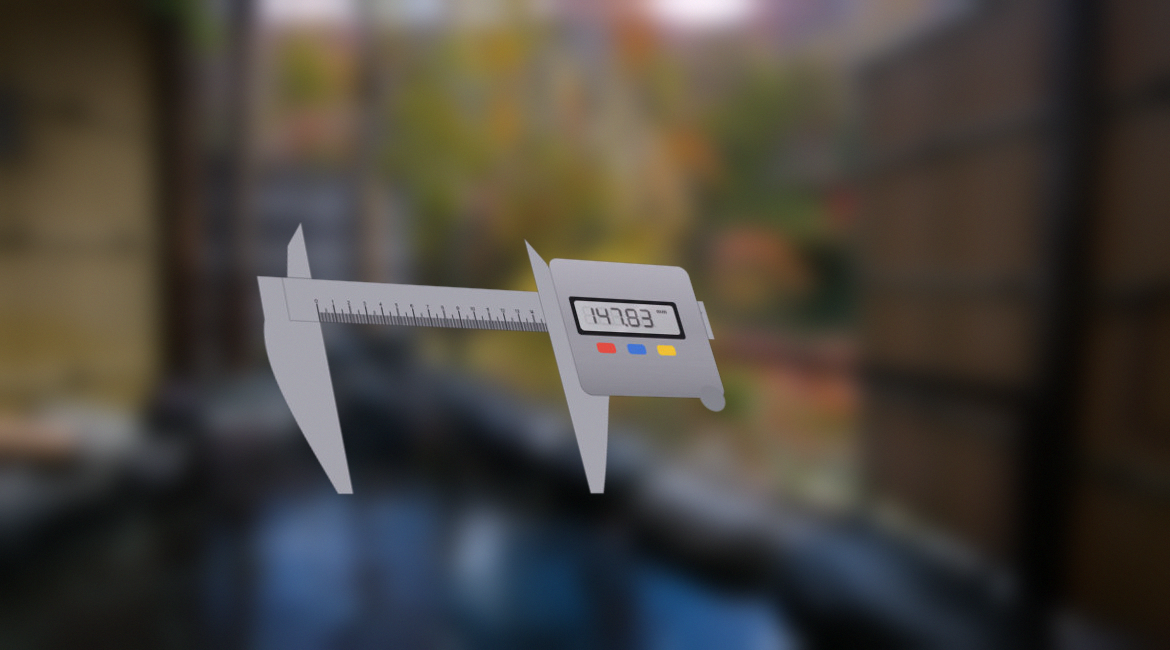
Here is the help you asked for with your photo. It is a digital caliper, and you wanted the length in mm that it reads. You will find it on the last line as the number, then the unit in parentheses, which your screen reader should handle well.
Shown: 147.83 (mm)
